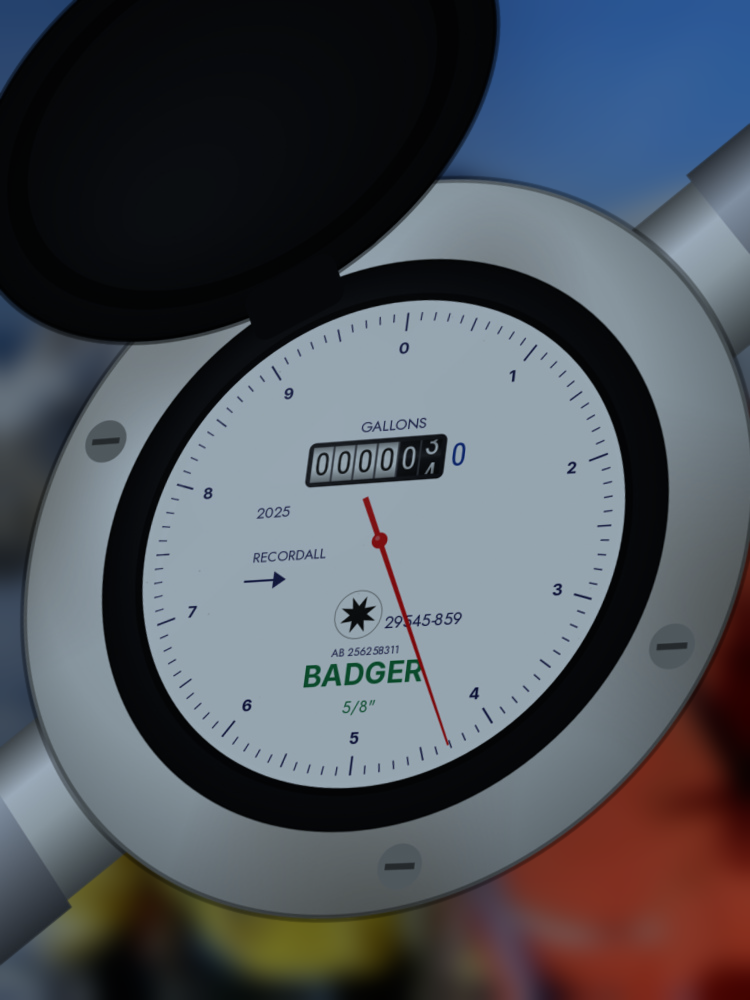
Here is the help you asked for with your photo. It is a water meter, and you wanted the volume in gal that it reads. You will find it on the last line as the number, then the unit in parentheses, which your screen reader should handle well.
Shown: 34.3 (gal)
